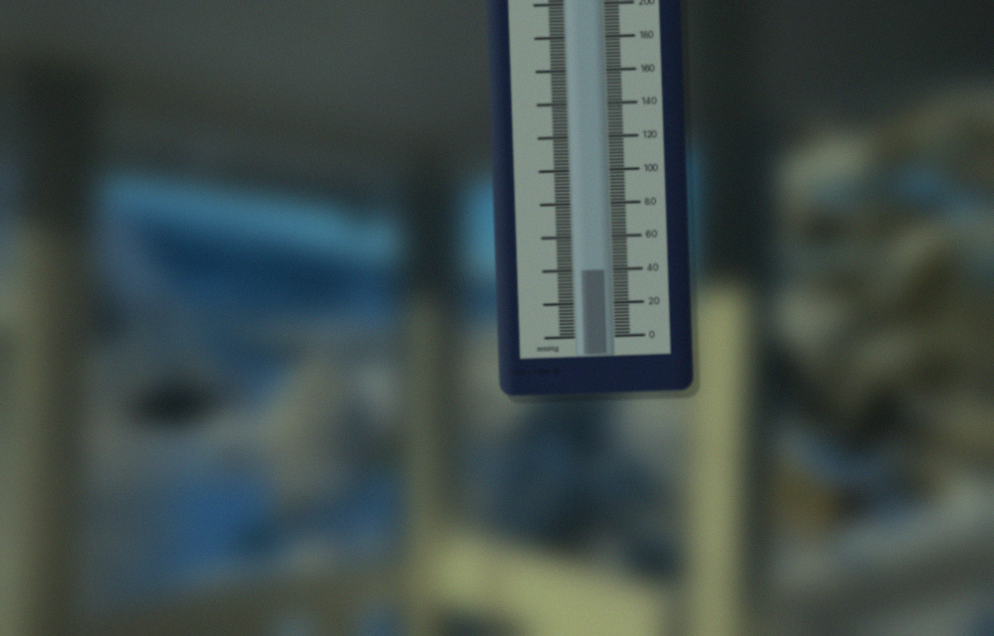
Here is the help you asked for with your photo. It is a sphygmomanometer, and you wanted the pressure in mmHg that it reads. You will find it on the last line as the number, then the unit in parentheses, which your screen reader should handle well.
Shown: 40 (mmHg)
